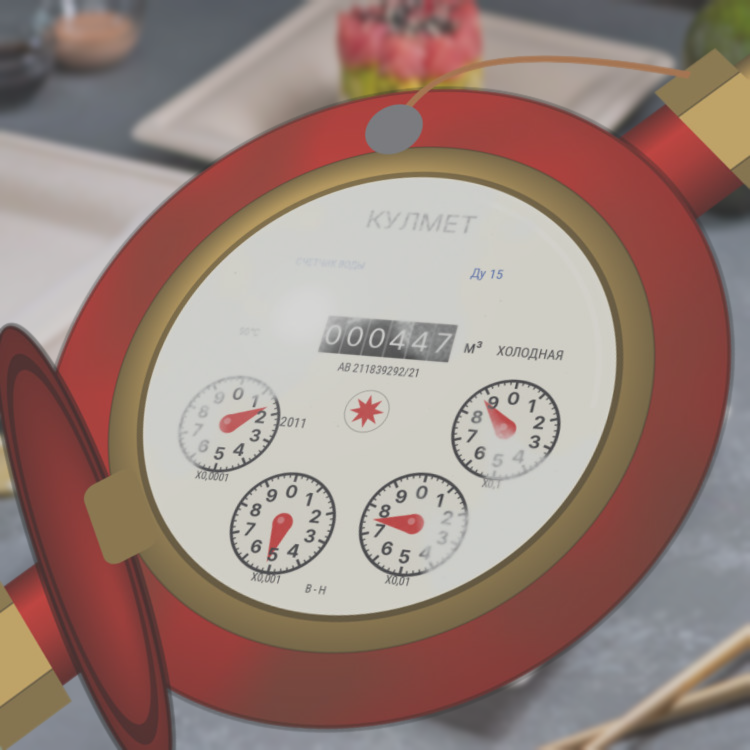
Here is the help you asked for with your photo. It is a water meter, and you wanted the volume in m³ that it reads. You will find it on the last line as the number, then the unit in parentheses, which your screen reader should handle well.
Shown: 447.8751 (m³)
